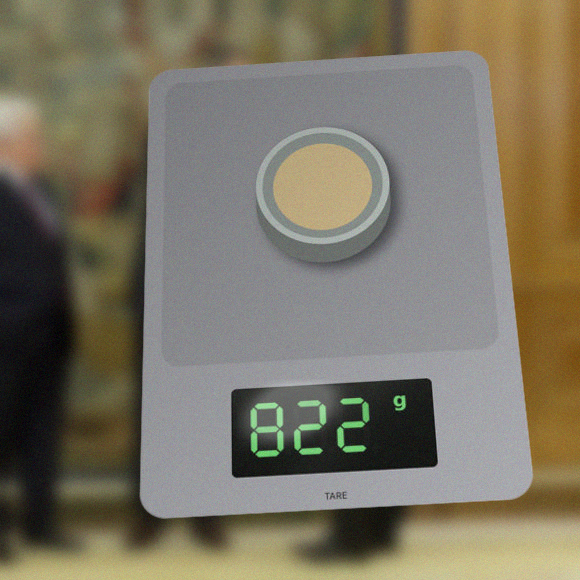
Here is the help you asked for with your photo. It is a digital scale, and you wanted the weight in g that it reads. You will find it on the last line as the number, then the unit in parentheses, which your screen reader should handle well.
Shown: 822 (g)
